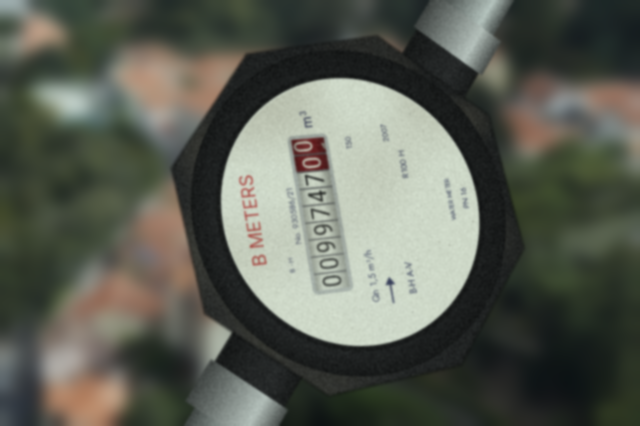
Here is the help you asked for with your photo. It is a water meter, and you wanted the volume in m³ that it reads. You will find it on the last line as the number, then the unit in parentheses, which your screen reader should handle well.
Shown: 99747.00 (m³)
